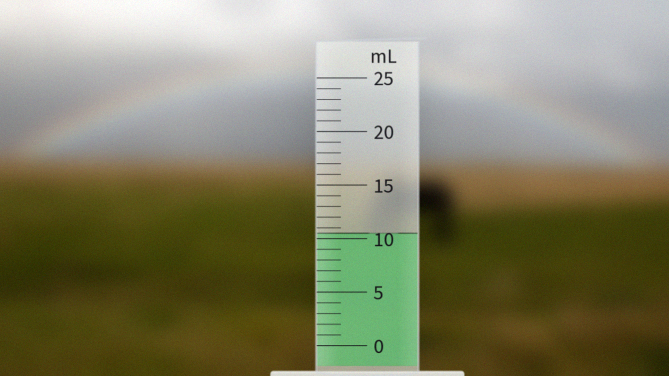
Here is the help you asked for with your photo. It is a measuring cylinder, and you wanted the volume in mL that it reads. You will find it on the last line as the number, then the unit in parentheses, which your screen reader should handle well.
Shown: 10.5 (mL)
